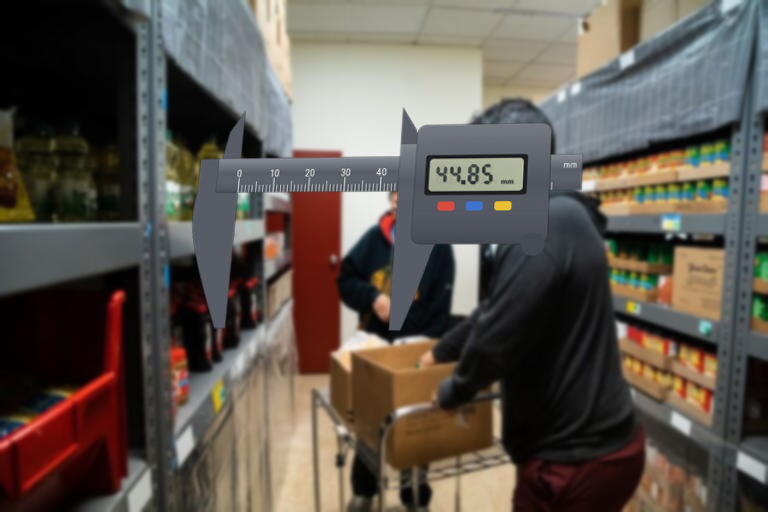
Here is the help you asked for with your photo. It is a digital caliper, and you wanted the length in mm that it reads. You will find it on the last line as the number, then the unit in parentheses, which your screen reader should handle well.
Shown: 44.85 (mm)
